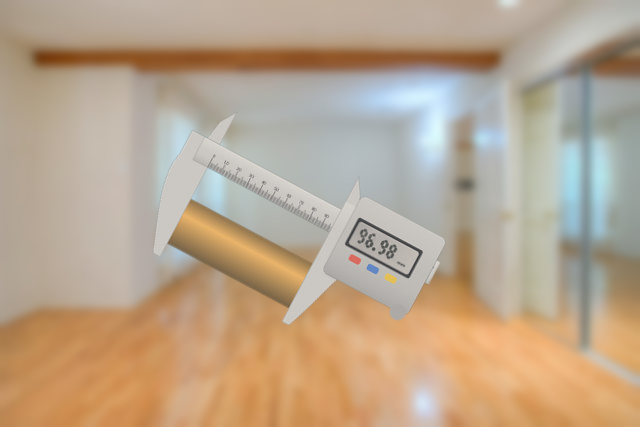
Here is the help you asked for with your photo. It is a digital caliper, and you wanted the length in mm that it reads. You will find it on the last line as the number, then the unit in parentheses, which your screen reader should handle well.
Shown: 96.98 (mm)
